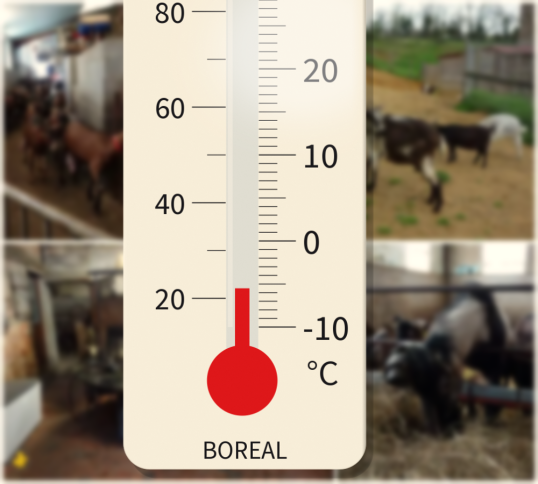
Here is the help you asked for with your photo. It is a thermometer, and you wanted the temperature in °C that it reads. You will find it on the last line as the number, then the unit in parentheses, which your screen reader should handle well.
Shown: -5.5 (°C)
